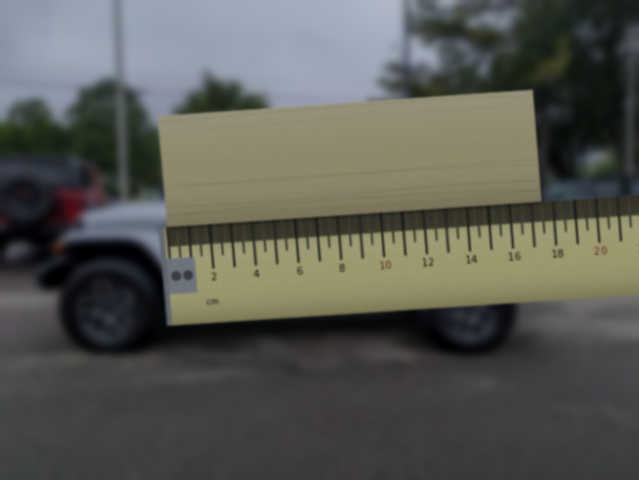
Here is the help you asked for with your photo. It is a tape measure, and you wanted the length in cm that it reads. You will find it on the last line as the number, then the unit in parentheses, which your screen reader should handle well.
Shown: 17.5 (cm)
